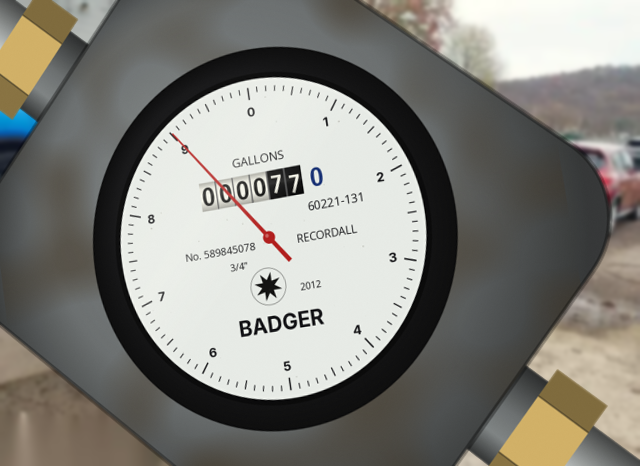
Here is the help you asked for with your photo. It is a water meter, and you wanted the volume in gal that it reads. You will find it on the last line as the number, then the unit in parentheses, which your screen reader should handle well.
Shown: 769.0 (gal)
